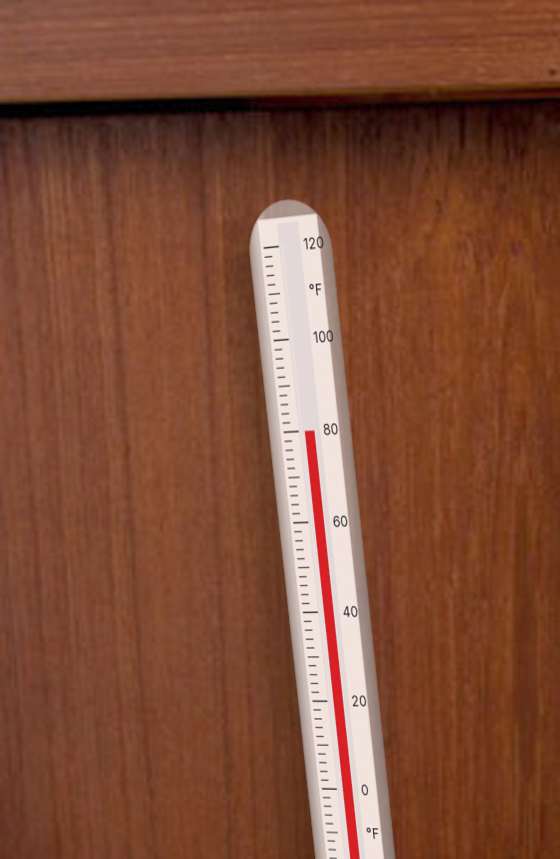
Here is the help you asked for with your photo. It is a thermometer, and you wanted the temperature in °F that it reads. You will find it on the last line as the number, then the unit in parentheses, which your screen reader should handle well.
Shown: 80 (°F)
